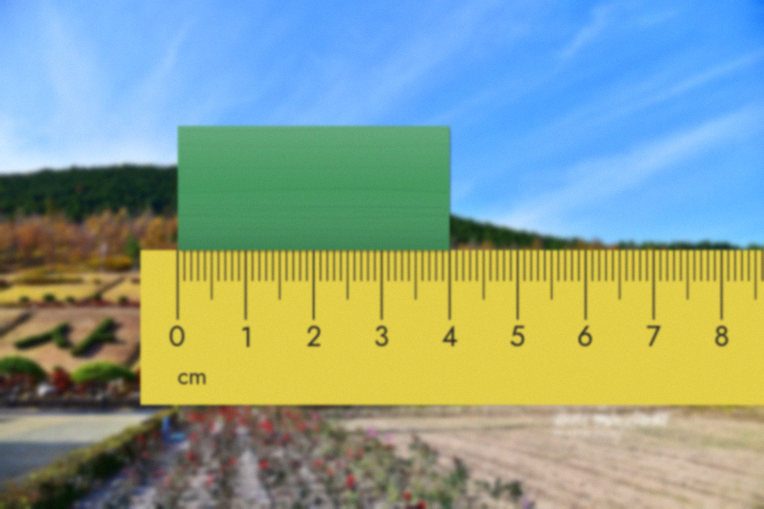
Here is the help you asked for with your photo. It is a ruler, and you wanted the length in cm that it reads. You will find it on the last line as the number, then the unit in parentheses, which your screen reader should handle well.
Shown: 4 (cm)
